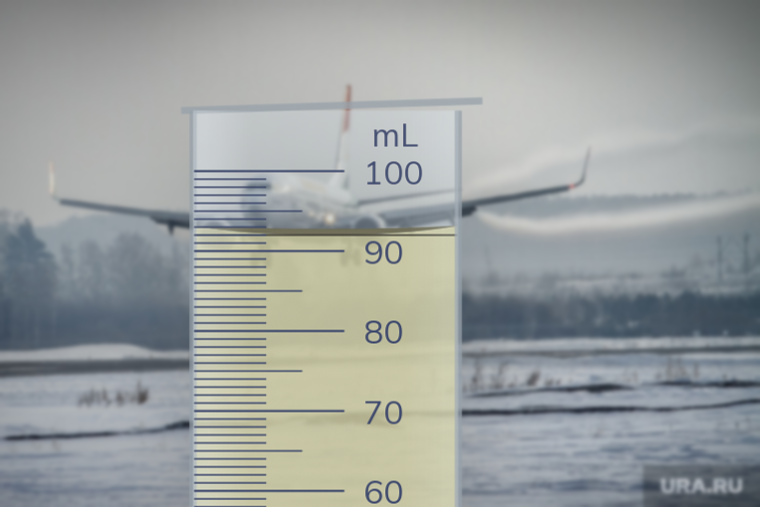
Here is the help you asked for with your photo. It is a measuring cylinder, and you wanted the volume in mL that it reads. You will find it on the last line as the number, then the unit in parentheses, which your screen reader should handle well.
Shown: 92 (mL)
